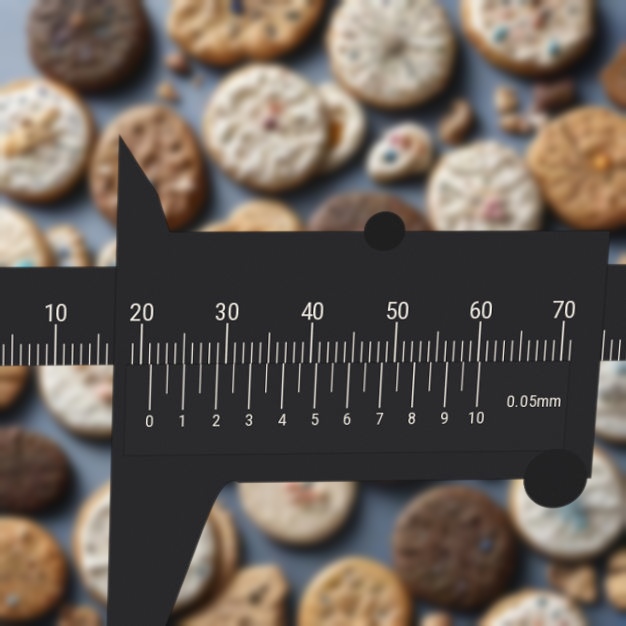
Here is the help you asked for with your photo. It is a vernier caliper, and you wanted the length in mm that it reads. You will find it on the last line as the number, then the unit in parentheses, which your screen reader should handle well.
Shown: 21.2 (mm)
